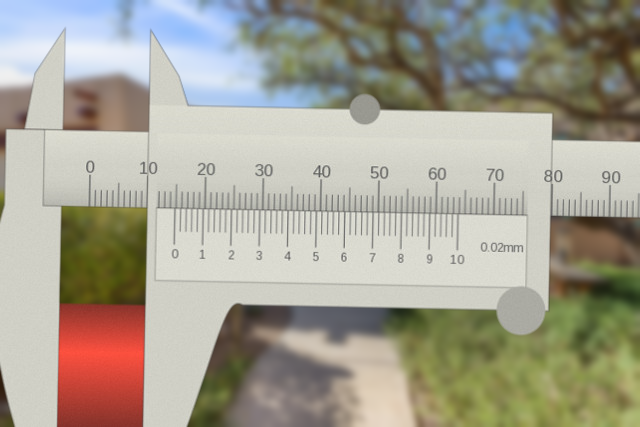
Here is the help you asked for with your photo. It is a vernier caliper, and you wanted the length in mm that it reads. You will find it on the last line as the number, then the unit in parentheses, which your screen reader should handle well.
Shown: 14.8 (mm)
